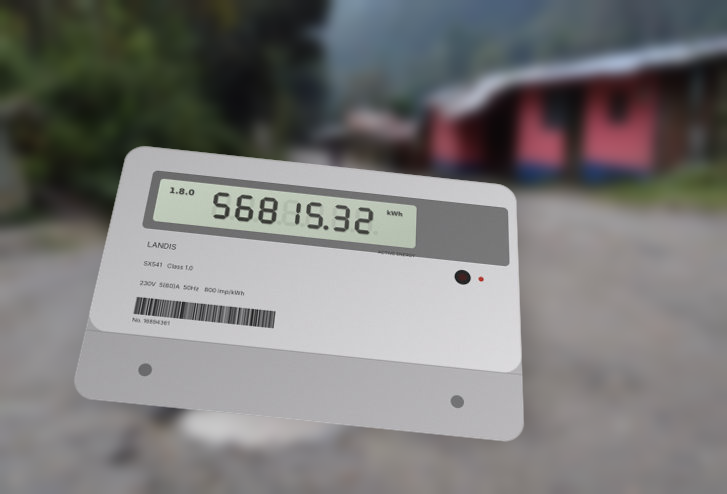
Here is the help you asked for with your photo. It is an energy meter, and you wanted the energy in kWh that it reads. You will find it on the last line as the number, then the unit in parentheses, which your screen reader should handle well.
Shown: 56815.32 (kWh)
